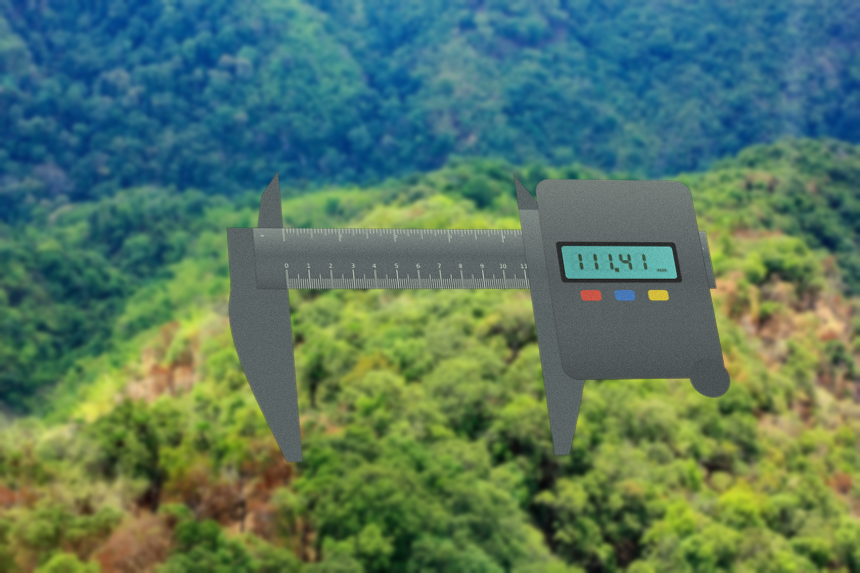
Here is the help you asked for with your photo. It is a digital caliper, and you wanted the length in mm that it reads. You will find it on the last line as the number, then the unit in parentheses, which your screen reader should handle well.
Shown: 111.41 (mm)
